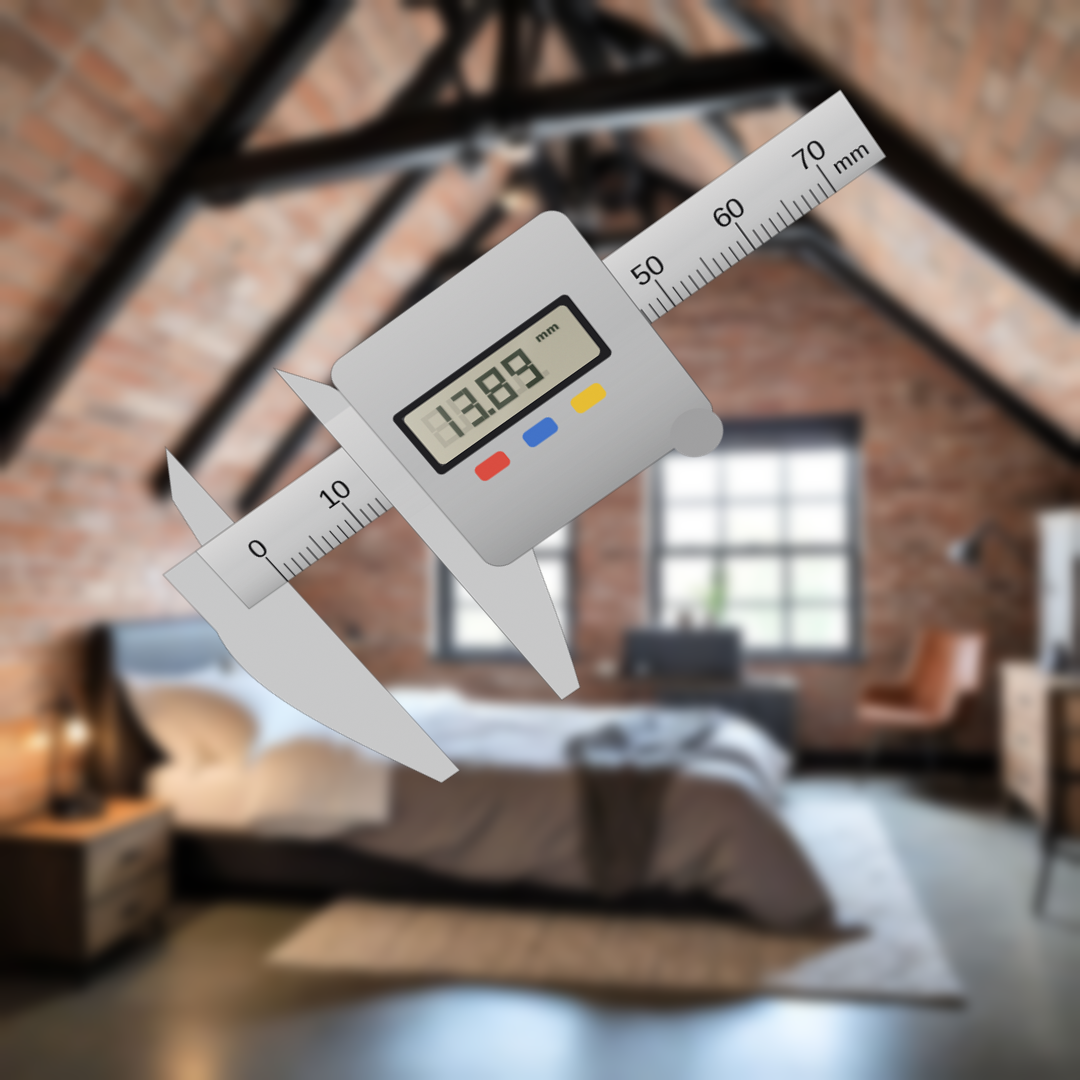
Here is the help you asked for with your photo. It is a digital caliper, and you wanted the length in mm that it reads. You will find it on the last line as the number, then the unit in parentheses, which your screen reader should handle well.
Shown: 13.89 (mm)
